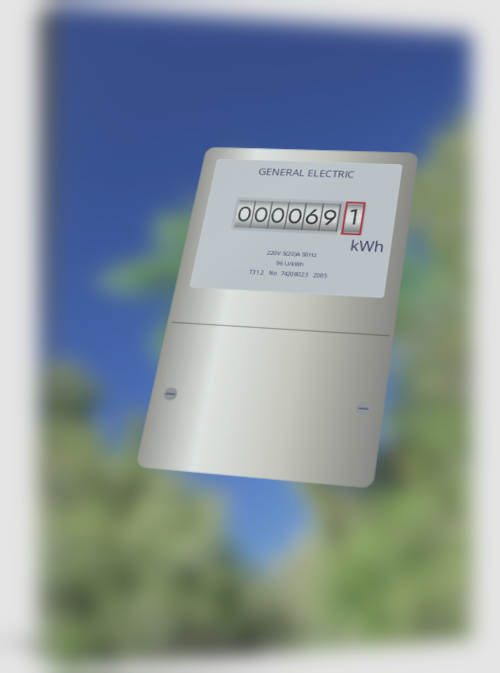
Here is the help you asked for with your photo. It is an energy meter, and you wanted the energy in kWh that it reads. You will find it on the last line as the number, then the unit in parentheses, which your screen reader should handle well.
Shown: 69.1 (kWh)
